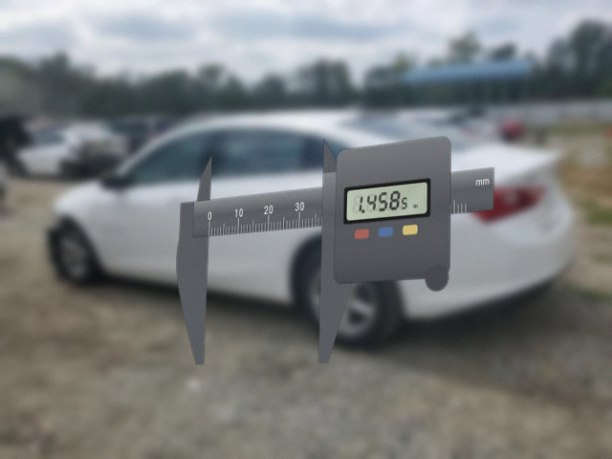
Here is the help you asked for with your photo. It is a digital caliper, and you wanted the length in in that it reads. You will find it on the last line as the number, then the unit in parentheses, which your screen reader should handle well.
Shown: 1.4585 (in)
